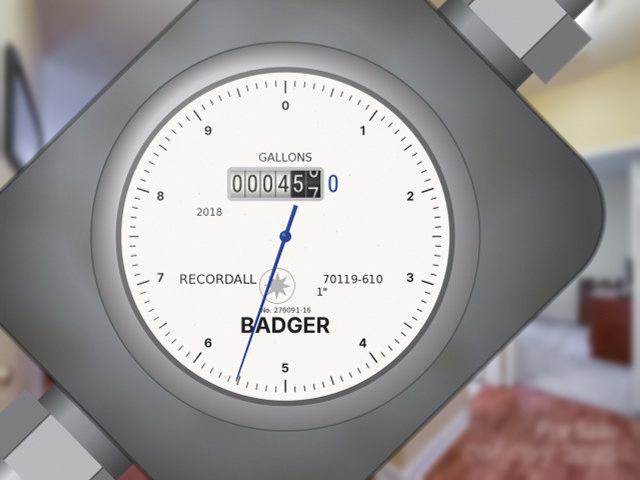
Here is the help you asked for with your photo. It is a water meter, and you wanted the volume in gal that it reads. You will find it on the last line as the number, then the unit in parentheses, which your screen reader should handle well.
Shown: 4565.5 (gal)
